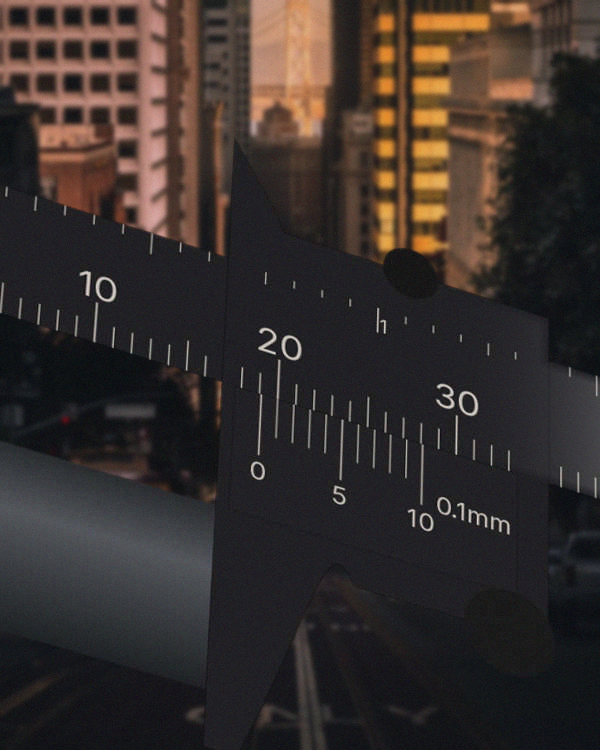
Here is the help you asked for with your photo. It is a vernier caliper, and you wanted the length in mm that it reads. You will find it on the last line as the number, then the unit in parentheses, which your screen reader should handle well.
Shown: 19.1 (mm)
